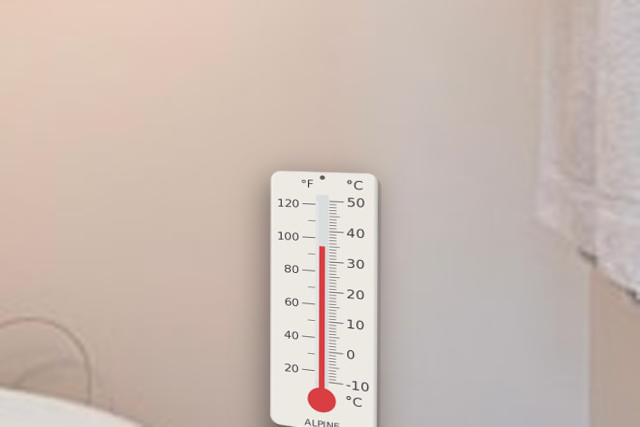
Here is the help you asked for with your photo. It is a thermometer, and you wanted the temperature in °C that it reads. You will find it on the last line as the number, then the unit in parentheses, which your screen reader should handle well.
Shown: 35 (°C)
